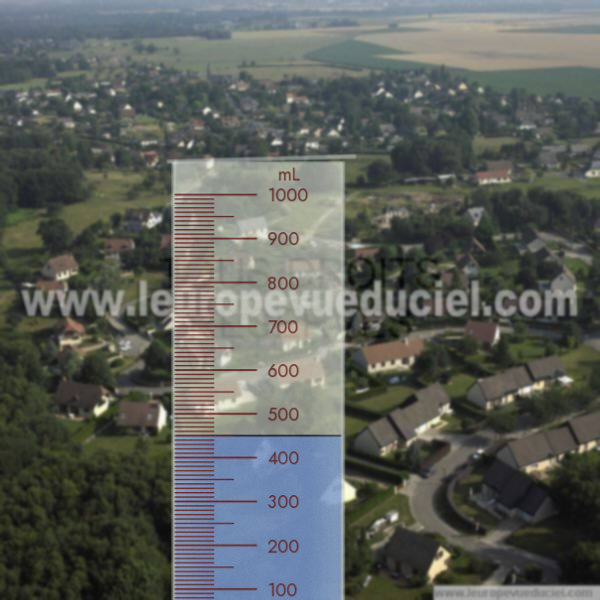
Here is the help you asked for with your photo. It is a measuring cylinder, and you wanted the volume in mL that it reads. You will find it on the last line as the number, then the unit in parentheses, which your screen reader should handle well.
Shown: 450 (mL)
